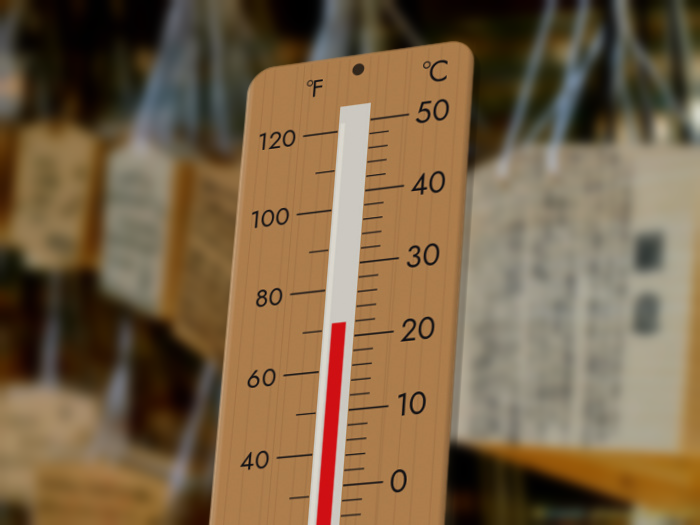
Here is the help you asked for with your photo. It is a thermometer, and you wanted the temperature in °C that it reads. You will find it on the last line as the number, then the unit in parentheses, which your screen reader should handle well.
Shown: 22 (°C)
